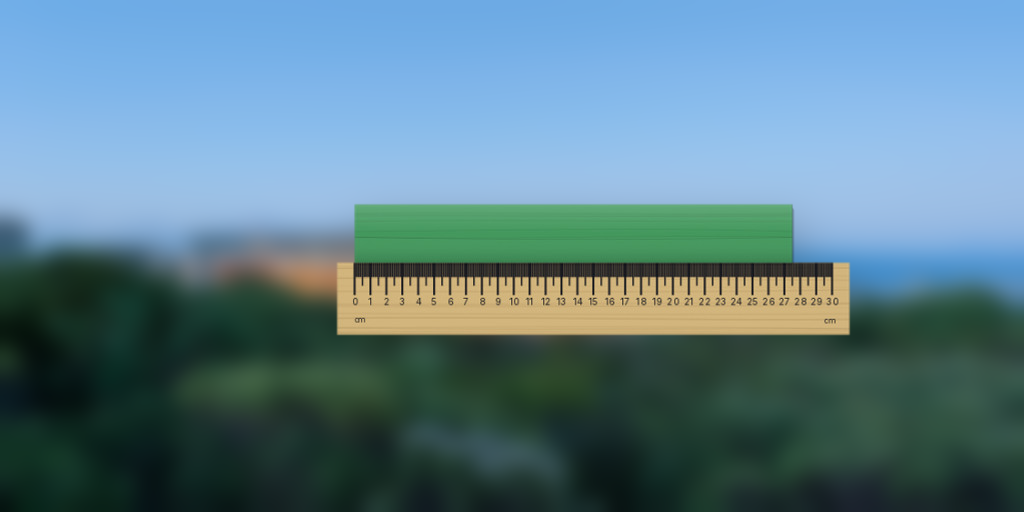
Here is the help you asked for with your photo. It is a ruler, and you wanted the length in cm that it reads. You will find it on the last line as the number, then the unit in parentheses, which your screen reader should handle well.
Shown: 27.5 (cm)
